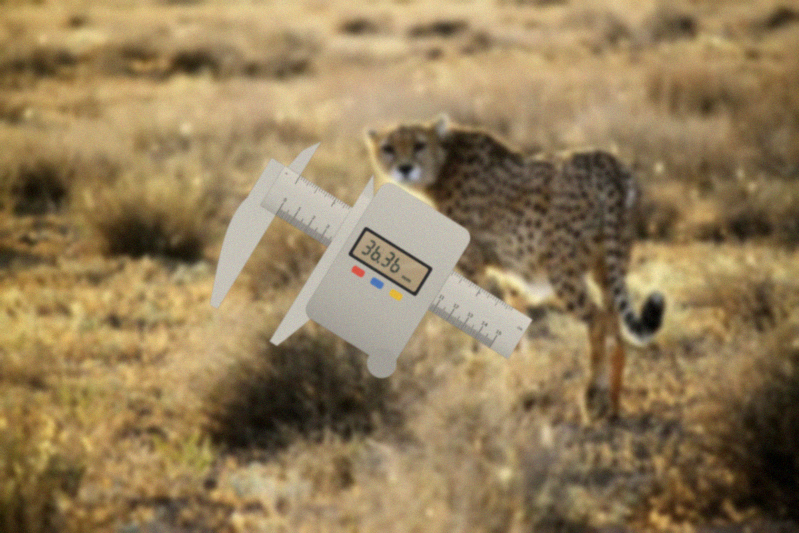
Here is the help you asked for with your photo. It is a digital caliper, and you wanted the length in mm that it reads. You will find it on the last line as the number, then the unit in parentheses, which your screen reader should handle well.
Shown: 36.36 (mm)
